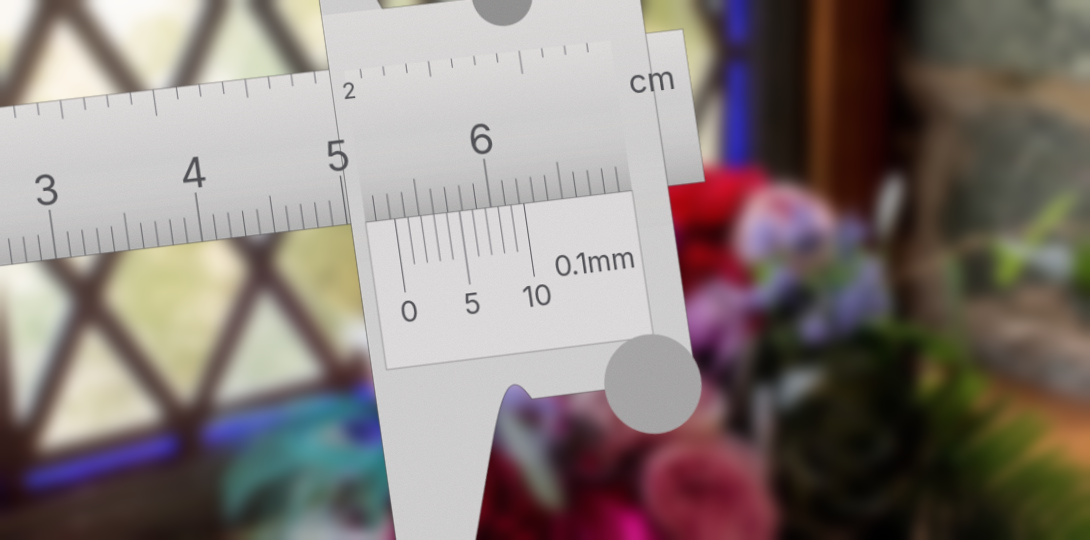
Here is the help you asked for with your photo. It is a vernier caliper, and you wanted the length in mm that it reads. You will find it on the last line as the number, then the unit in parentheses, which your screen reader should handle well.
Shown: 53.3 (mm)
